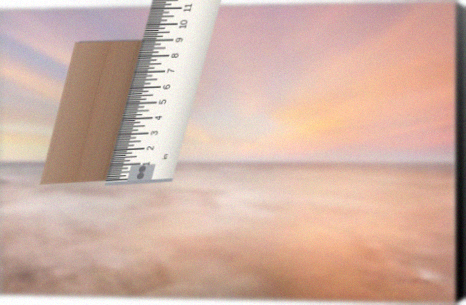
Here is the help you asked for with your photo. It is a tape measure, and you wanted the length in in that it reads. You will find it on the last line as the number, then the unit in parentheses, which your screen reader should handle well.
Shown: 9 (in)
